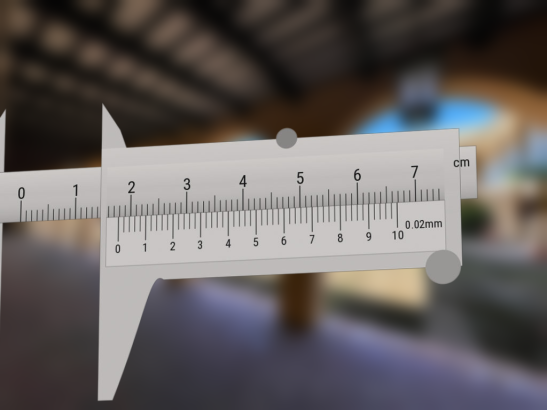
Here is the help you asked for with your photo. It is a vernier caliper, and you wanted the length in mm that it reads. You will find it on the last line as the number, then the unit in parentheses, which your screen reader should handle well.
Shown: 17.8 (mm)
